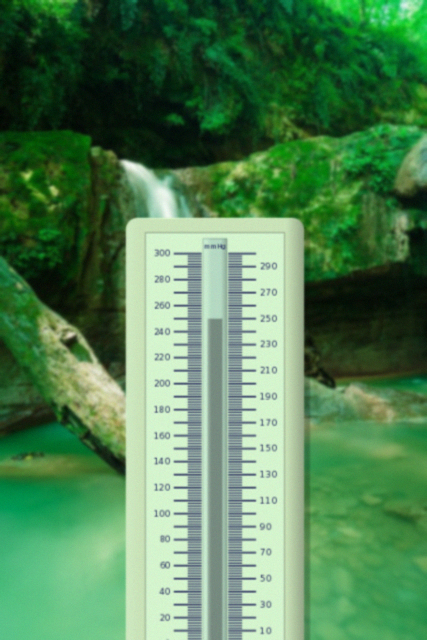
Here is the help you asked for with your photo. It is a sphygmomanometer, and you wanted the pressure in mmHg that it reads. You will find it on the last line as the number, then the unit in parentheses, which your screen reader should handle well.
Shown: 250 (mmHg)
